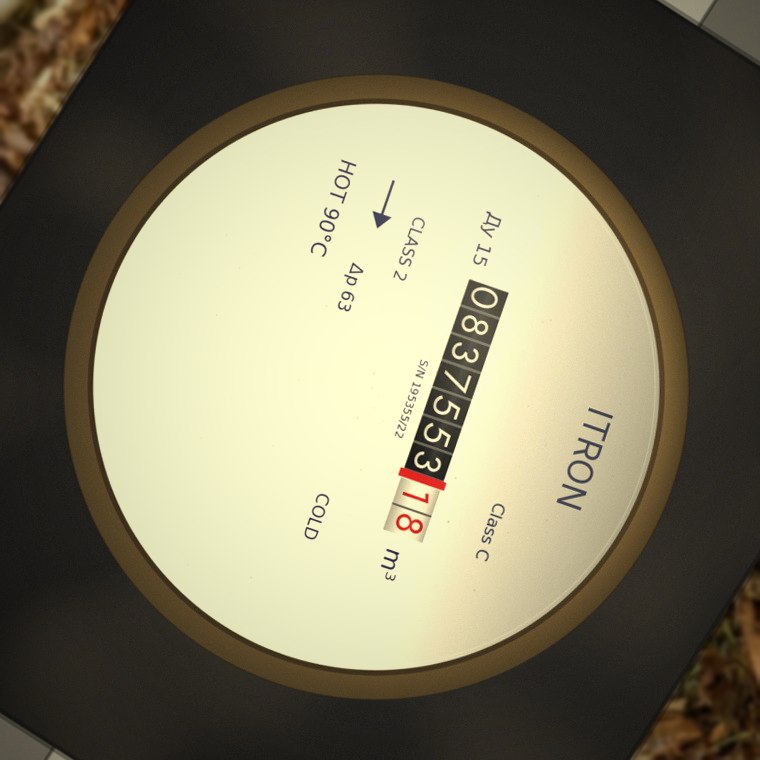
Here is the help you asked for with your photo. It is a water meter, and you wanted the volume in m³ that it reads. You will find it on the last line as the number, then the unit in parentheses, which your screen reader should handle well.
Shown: 837553.18 (m³)
